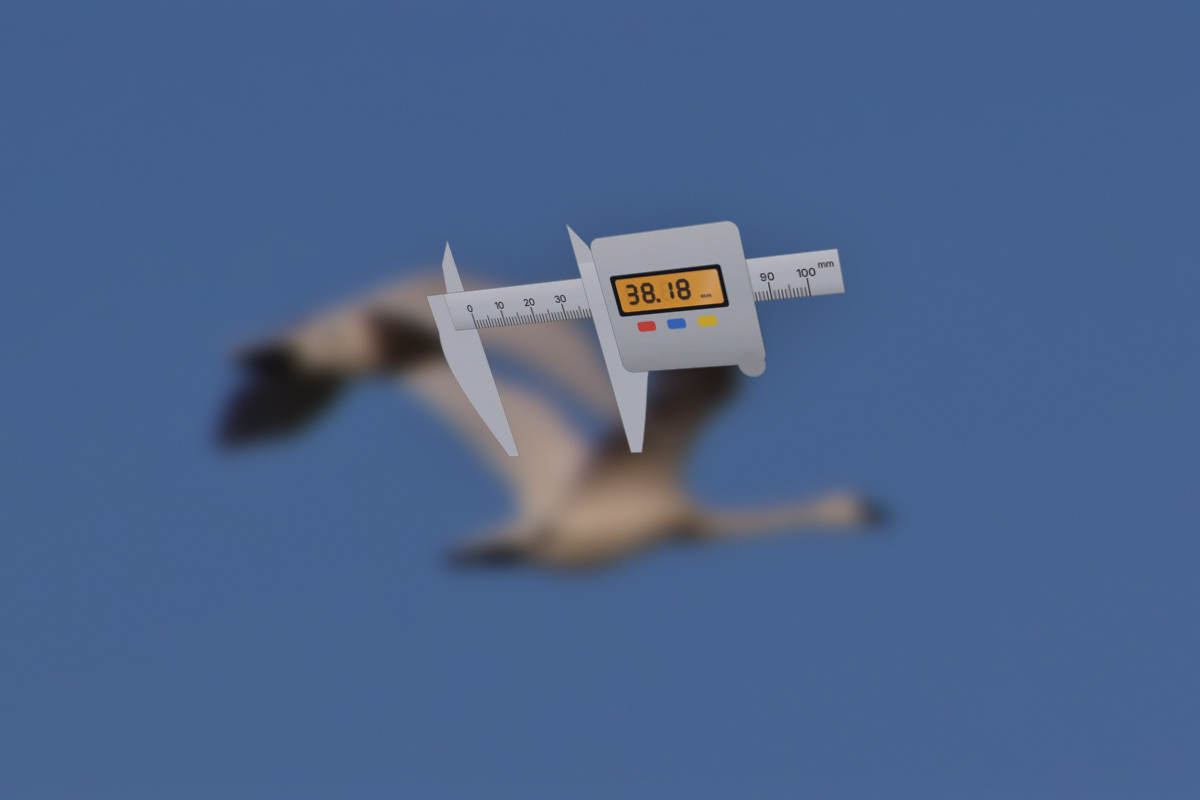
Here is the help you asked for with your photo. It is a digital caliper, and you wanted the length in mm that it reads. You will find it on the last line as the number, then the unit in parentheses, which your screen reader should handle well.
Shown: 38.18 (mm)
